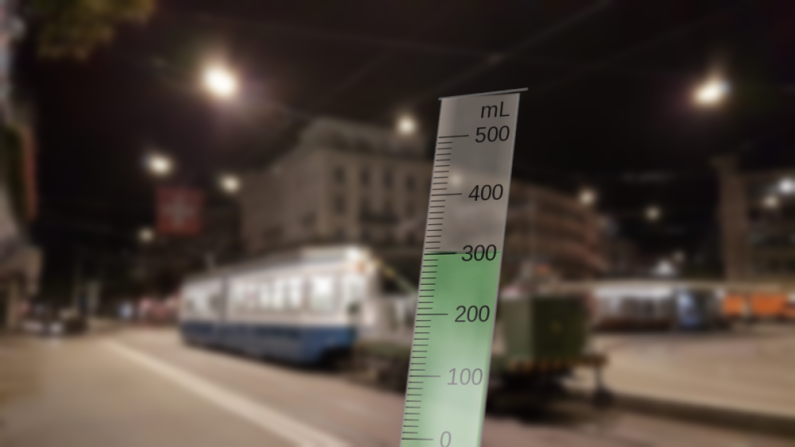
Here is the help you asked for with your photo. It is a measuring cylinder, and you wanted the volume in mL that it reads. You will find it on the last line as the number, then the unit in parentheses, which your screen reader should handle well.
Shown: 300 (mL)
